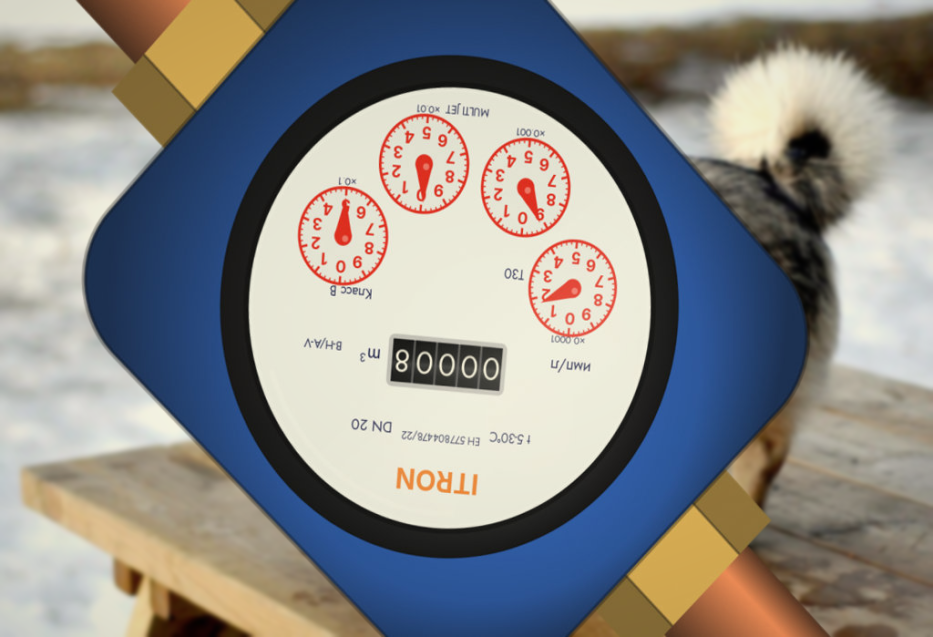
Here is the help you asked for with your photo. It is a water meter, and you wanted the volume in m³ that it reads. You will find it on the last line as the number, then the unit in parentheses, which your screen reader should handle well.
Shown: 8.4991 (m³)
